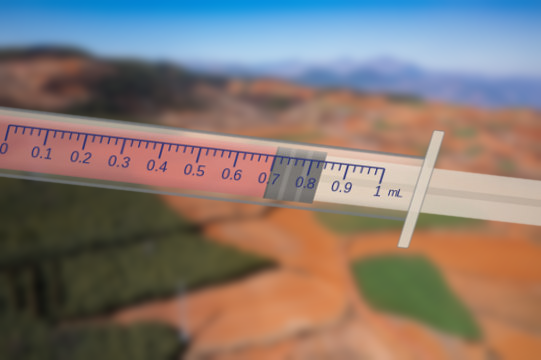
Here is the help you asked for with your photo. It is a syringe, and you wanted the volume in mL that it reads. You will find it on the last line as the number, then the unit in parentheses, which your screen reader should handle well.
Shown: 0.7 (mL)
